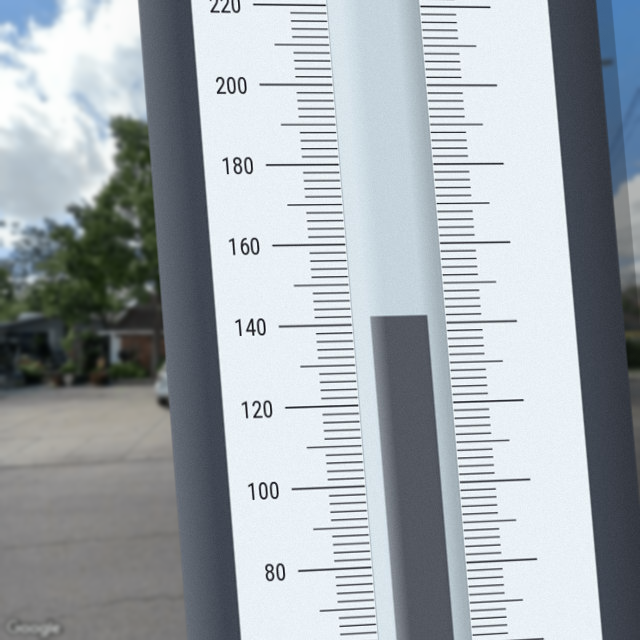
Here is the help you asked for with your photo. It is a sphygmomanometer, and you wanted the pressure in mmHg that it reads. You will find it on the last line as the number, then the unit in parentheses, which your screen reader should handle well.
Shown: 142 (mmHg)
